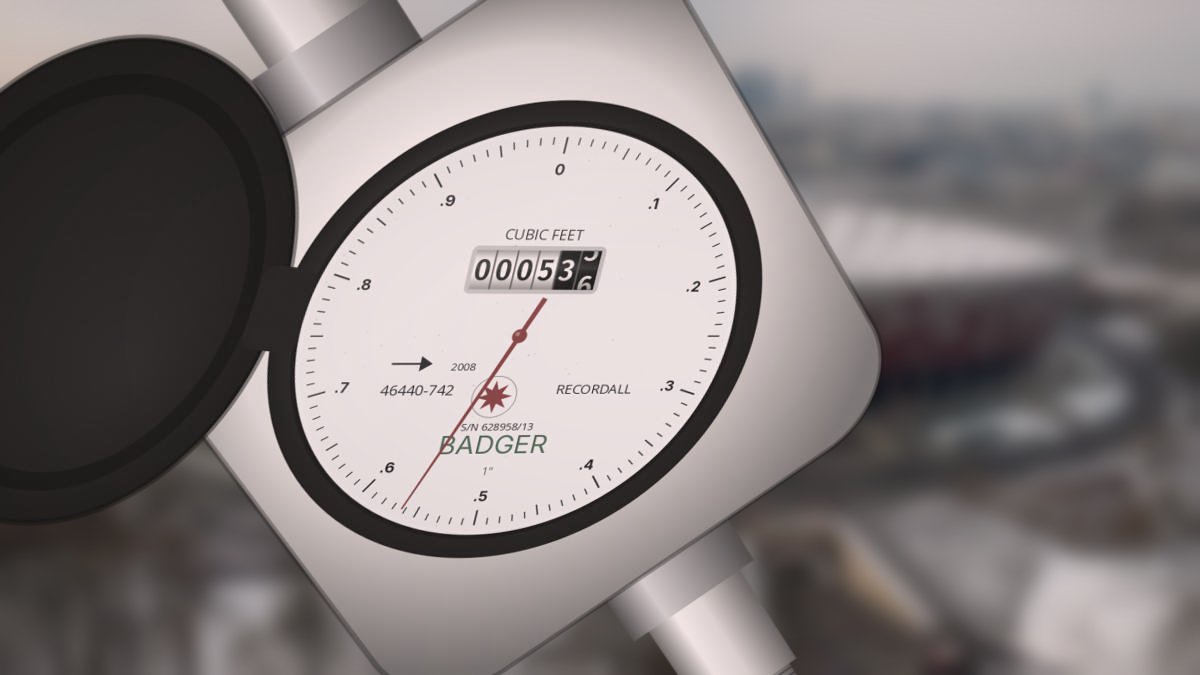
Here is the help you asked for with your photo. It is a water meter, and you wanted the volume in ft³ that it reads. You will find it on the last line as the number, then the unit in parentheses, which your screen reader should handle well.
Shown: 535.56 (ft³)
